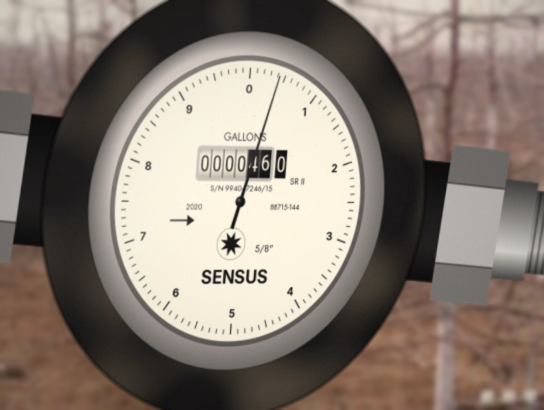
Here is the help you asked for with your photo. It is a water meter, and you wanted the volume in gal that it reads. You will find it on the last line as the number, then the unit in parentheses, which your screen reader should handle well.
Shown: 460.4 (gal)
